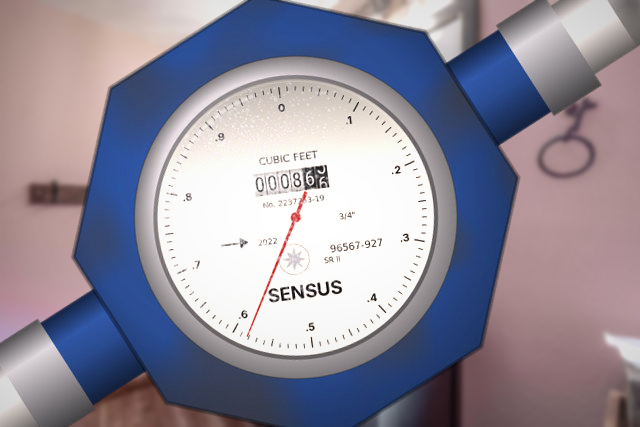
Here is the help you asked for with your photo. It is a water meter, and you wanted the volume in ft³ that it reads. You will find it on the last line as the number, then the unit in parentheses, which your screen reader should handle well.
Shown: 865.58 (ft³)
